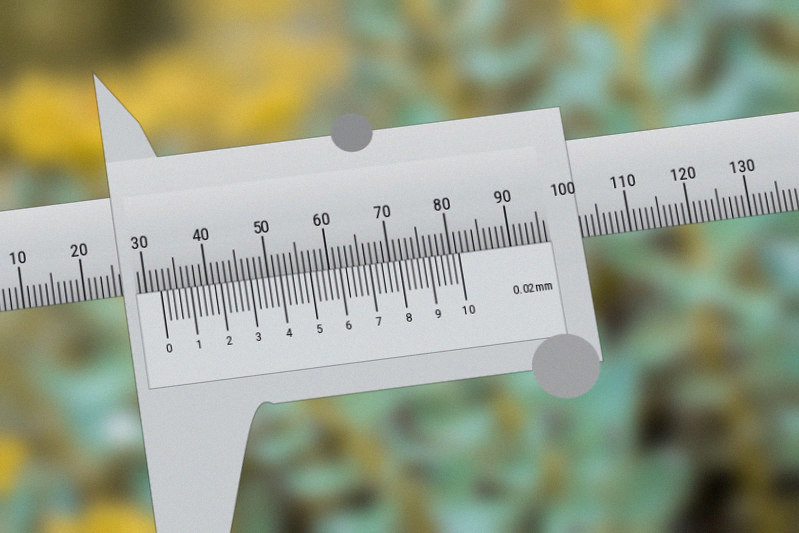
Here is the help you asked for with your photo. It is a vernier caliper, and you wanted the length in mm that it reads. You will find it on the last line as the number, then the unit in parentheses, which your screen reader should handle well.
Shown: 32.4 (mm)
